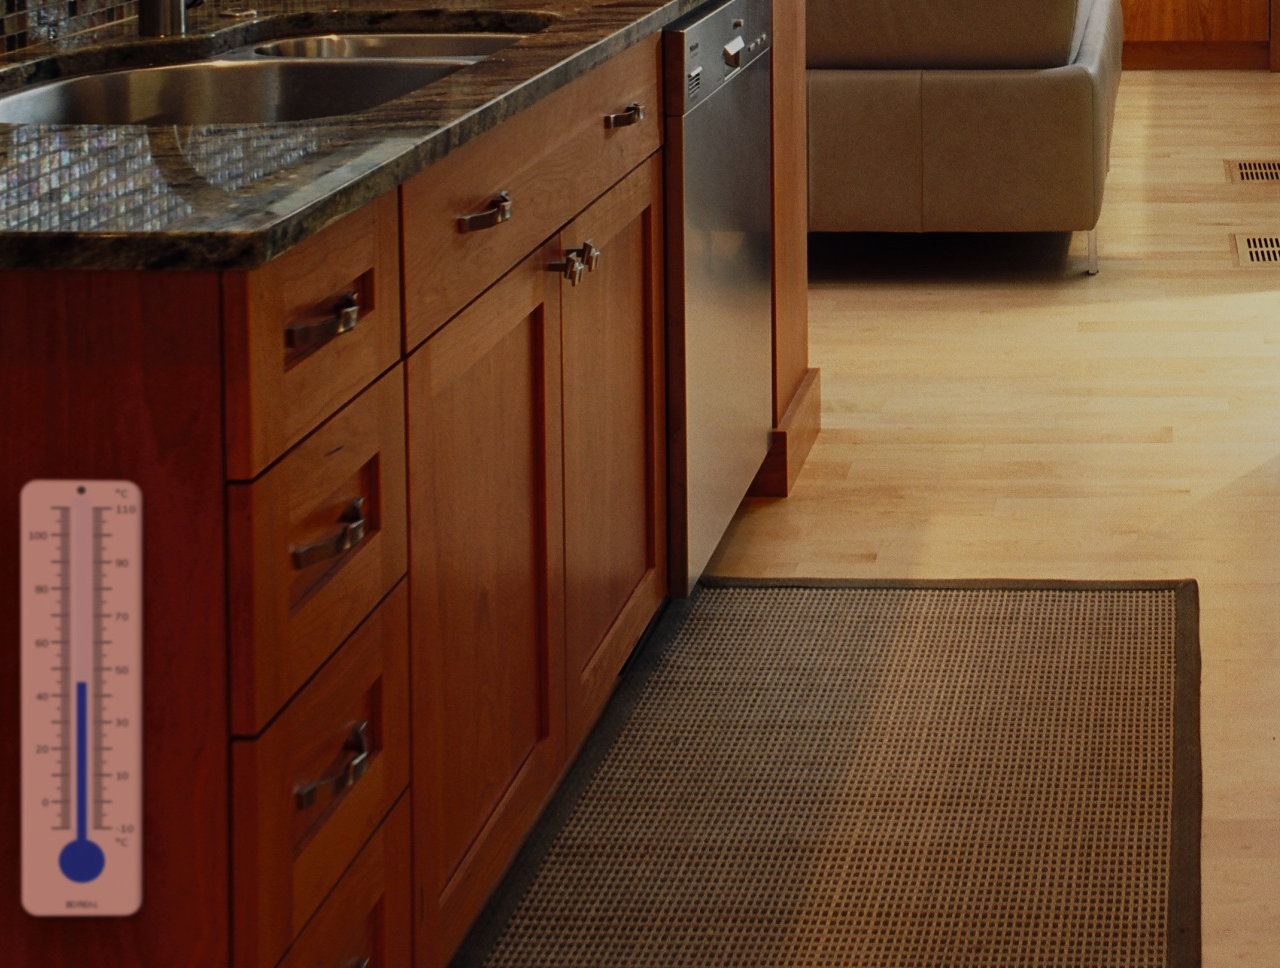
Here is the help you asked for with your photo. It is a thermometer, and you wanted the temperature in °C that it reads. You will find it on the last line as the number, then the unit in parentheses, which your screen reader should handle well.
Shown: 45 (°C)
